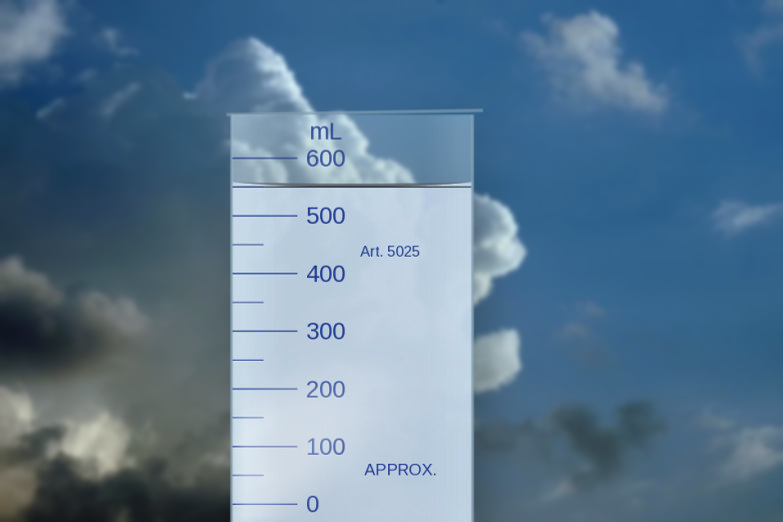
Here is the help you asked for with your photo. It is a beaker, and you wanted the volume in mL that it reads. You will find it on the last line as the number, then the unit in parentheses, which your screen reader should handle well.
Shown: 550 (mL)
